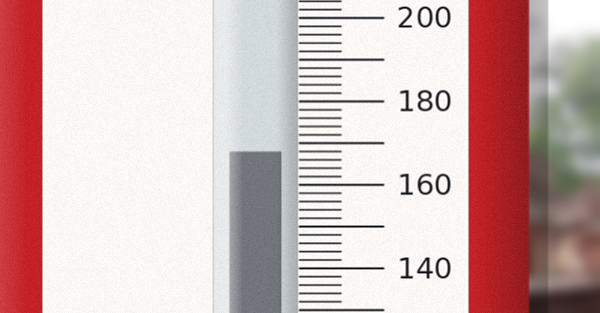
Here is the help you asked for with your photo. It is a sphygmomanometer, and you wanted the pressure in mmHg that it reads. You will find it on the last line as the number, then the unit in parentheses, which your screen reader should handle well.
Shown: 168 (mmHg)
